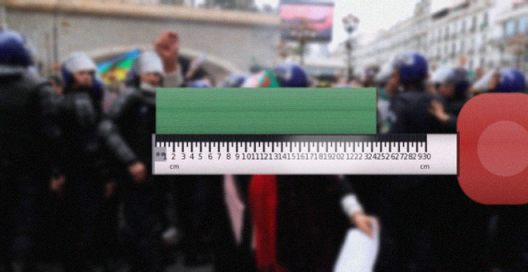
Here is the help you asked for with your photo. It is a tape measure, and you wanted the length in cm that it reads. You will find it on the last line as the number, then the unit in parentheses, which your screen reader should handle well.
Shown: 24.5 (cm)
